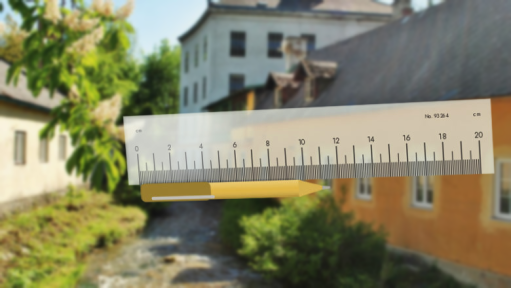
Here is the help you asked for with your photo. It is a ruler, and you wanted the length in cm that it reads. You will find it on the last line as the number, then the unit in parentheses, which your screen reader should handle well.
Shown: 11.5 (cm)
